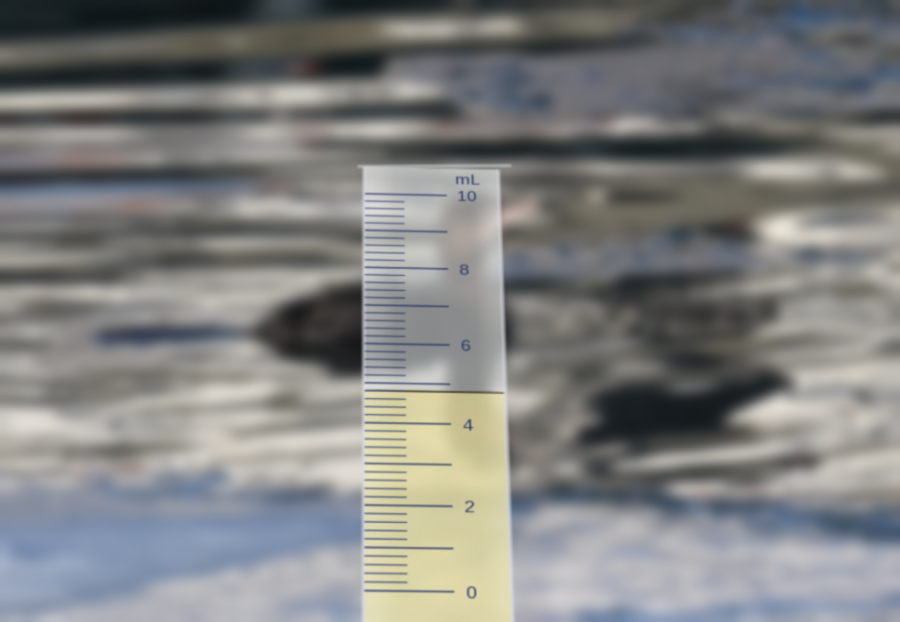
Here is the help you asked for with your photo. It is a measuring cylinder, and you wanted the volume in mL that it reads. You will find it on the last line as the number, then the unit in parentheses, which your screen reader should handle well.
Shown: 4.8 (mL)
